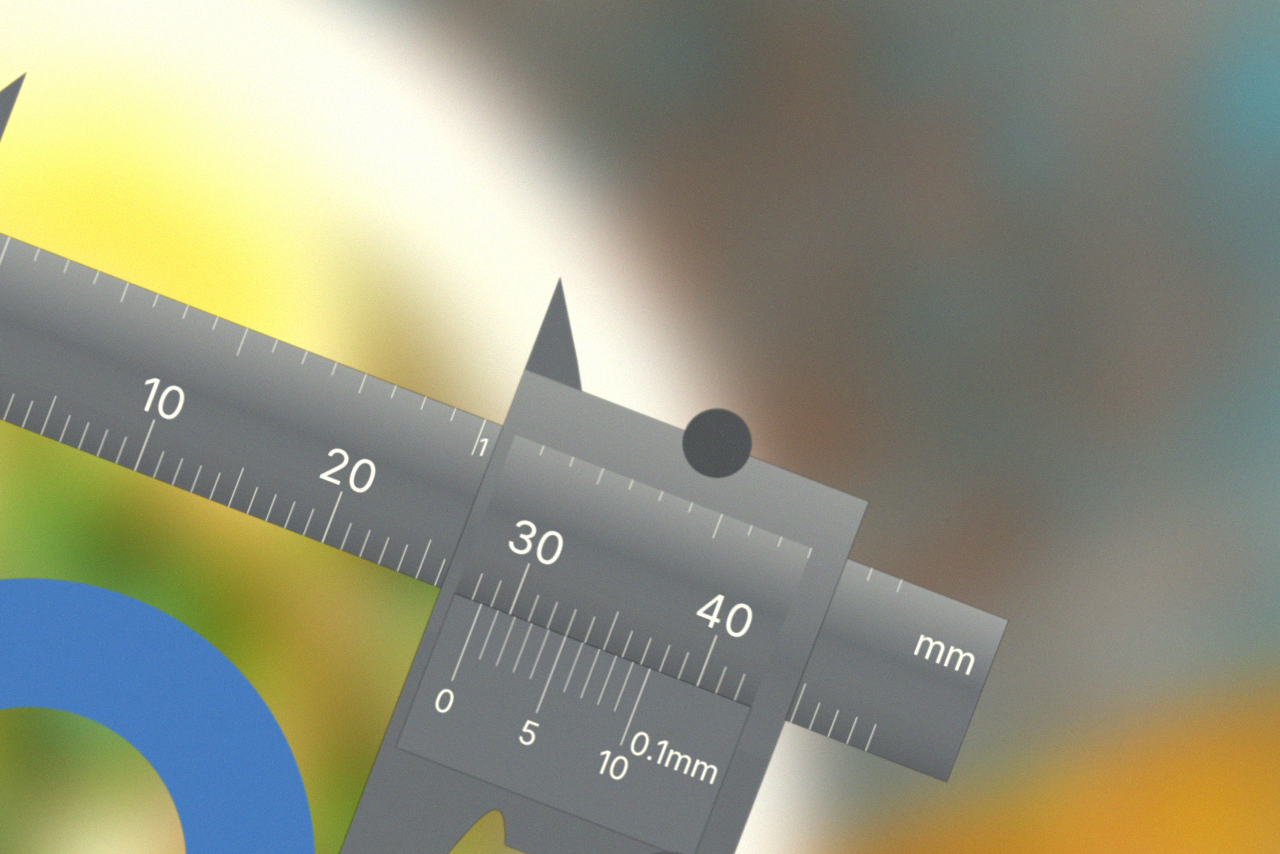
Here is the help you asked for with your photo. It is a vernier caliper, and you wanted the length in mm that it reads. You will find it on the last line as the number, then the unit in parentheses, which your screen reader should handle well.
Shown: 28.5 (mm)
